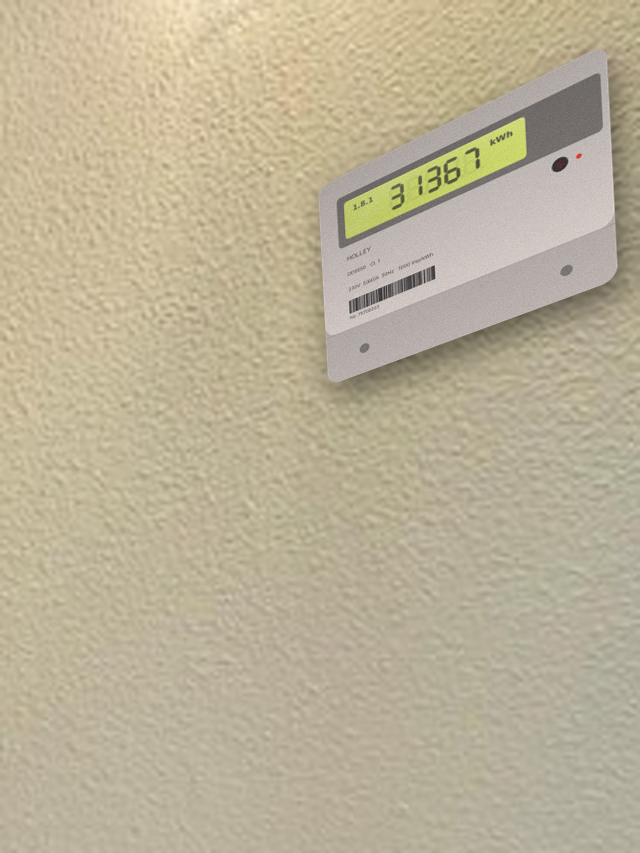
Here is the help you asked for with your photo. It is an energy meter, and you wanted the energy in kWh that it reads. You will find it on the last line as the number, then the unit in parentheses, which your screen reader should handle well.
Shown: 31367 (kWh)
